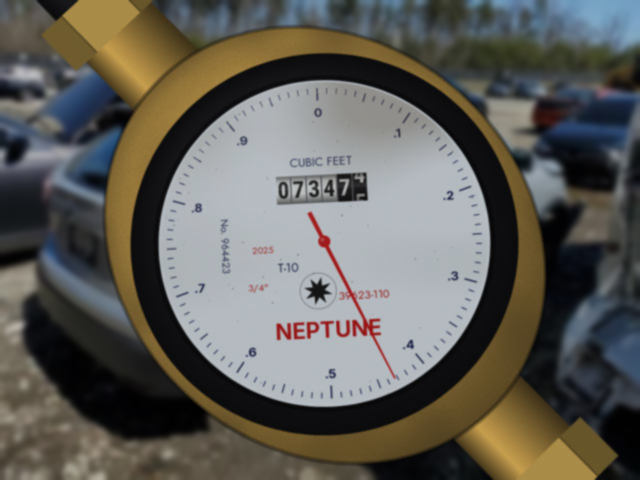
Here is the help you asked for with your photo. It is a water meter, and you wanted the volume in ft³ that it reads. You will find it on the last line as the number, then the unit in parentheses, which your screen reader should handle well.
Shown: 73474.43 (ft³)
